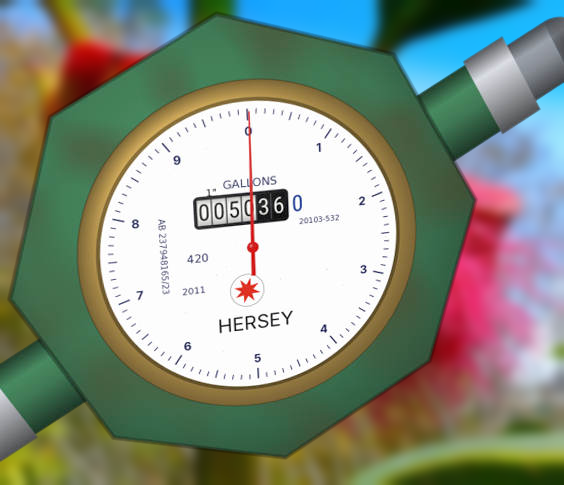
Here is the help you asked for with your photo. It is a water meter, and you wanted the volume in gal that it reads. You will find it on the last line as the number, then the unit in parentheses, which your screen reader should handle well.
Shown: 50360.0 (gal)
